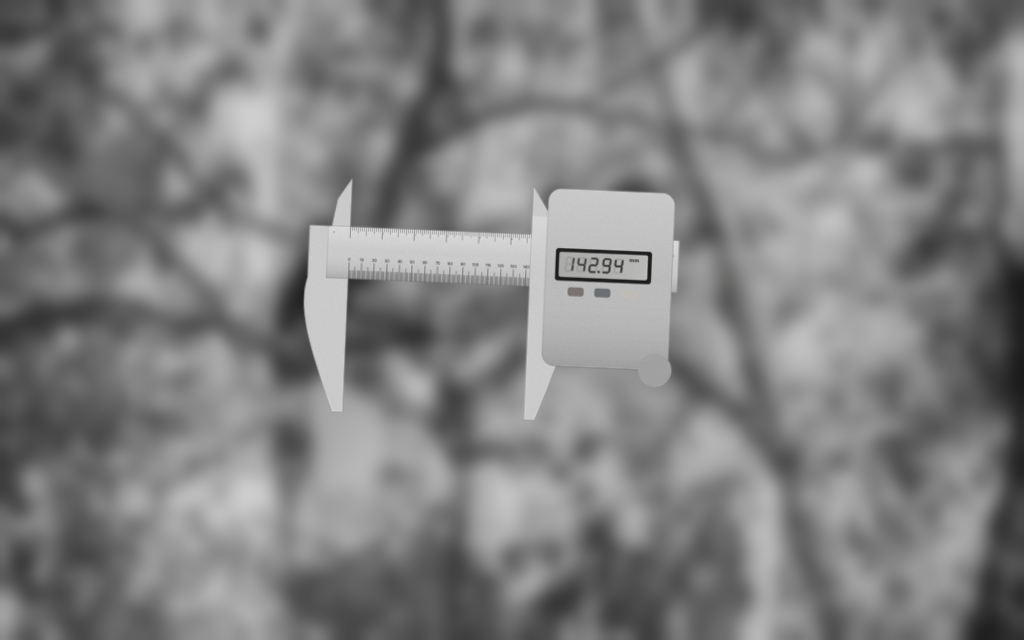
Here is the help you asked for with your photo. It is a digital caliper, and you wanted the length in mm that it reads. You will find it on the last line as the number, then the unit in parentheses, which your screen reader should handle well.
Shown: 142.94 (mm)
